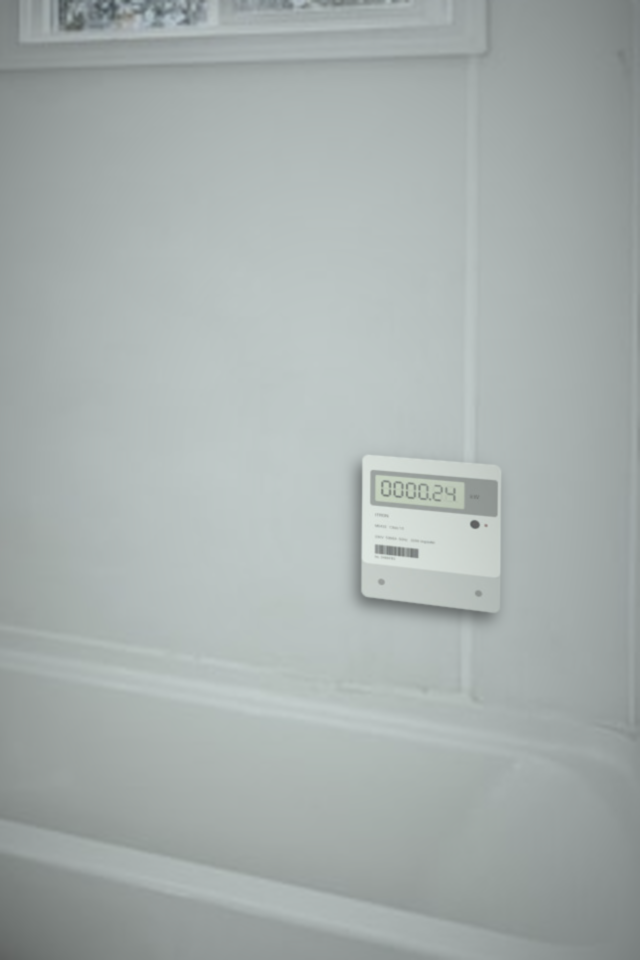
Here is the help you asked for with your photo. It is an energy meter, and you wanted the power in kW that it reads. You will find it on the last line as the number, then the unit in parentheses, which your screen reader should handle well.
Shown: 0.24 (kW)
